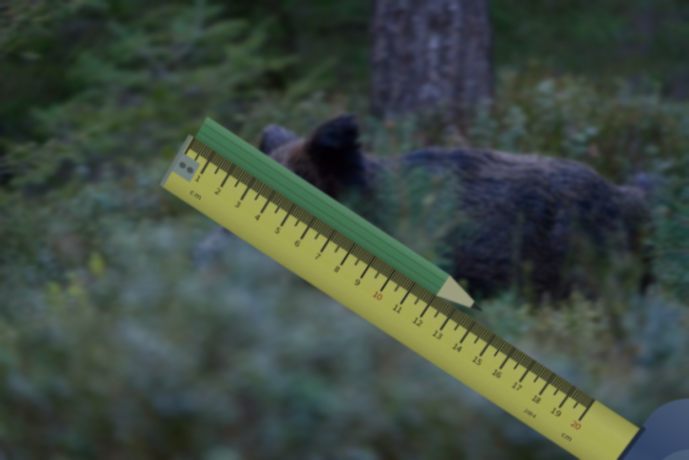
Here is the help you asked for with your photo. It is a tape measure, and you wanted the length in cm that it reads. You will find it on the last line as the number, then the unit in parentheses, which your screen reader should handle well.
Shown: 14 (cm)
